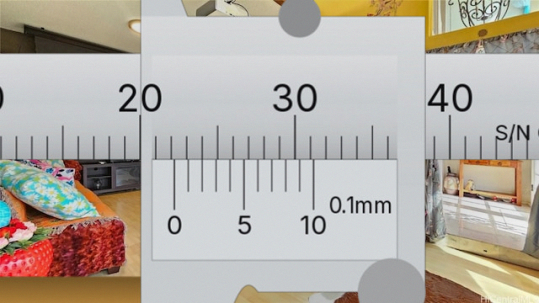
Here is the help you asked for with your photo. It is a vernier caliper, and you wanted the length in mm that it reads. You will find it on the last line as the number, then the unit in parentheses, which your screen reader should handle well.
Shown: 22.2 (mm)
